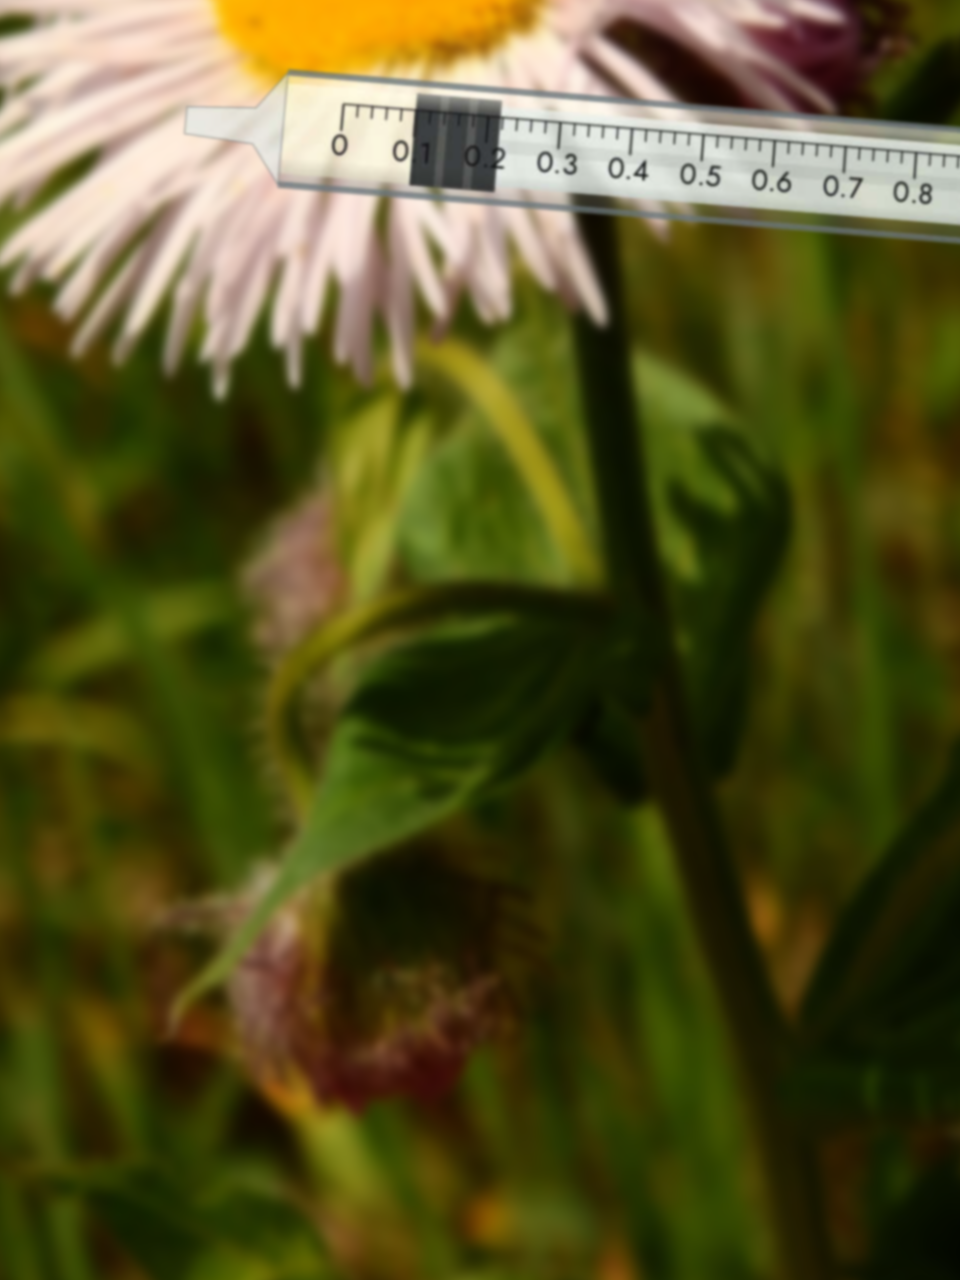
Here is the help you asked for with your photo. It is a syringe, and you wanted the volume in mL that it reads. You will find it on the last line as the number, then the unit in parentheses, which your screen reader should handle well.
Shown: 0.1 (mL)
